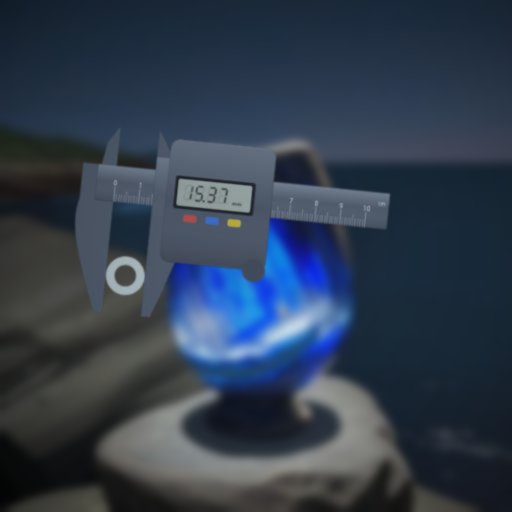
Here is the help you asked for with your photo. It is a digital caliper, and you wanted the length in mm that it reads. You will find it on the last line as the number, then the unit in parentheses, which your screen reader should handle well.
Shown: 15.37 (mm)
